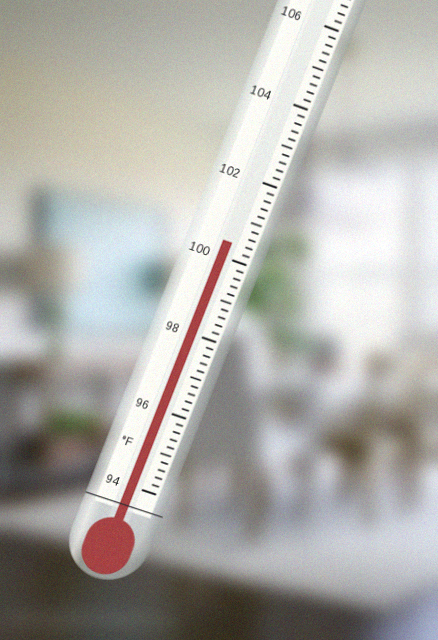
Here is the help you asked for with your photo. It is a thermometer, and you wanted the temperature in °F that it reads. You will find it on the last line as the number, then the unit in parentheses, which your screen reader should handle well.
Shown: 100.4 (°F)
